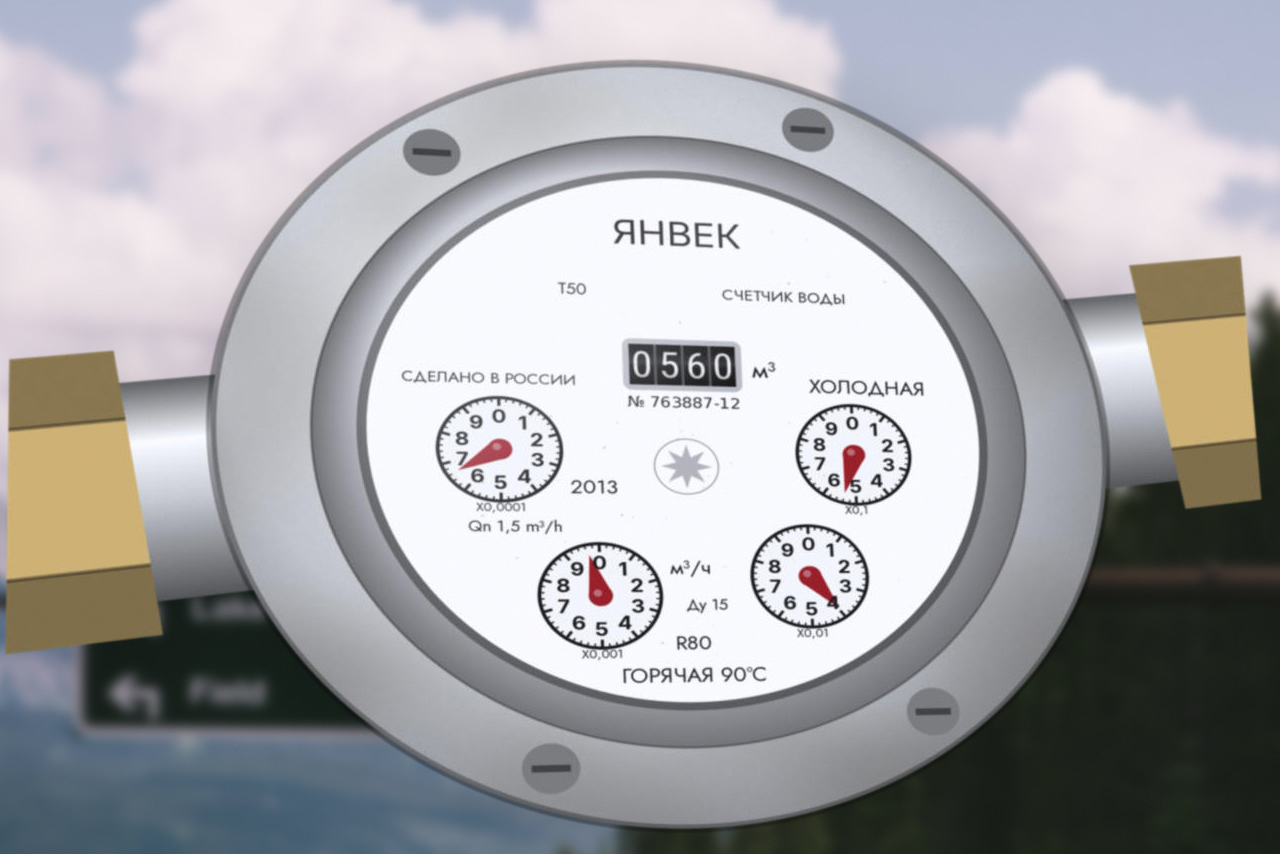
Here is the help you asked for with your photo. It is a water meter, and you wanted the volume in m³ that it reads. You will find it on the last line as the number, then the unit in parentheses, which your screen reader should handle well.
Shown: 560.5396 (m³)
